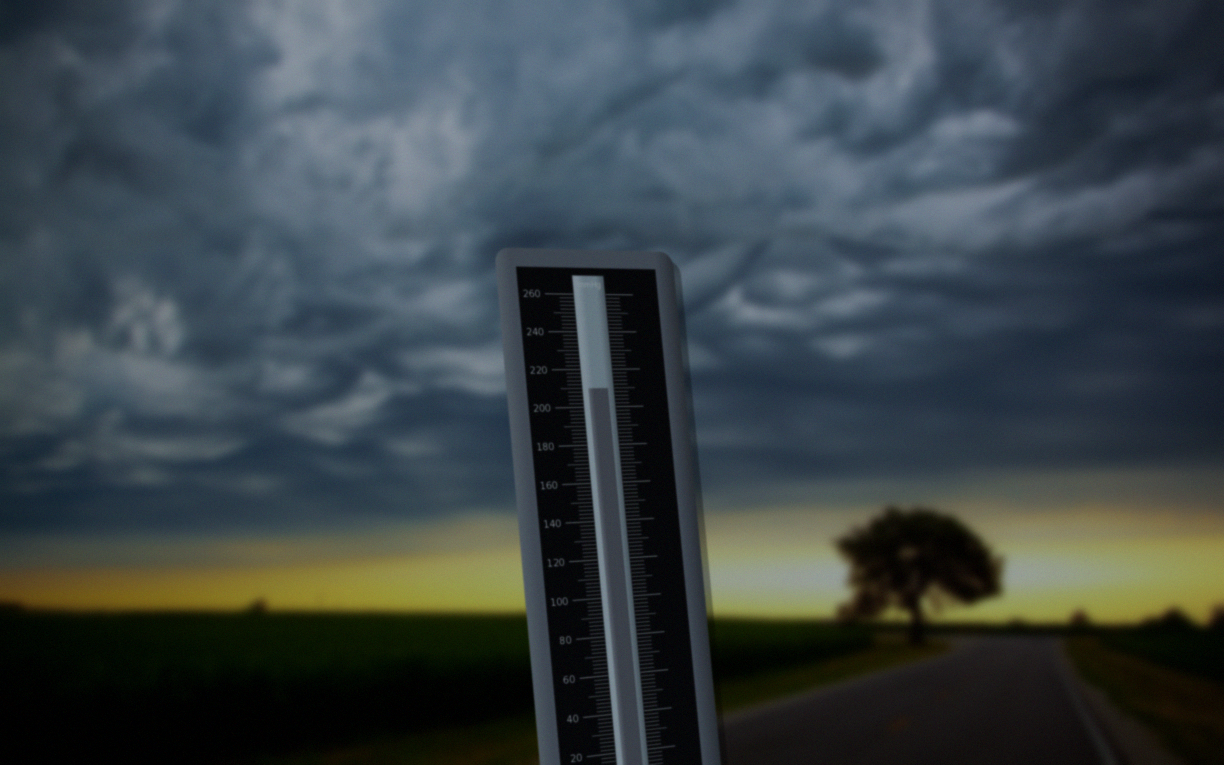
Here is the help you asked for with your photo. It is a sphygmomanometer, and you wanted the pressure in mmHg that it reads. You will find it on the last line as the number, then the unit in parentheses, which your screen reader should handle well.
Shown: 210 (mmHg)
